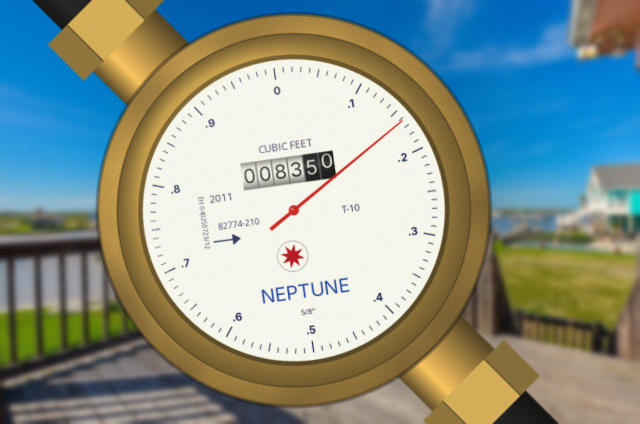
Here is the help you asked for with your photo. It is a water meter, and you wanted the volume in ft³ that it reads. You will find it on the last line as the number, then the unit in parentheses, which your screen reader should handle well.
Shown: 8350.16 (ft³)
